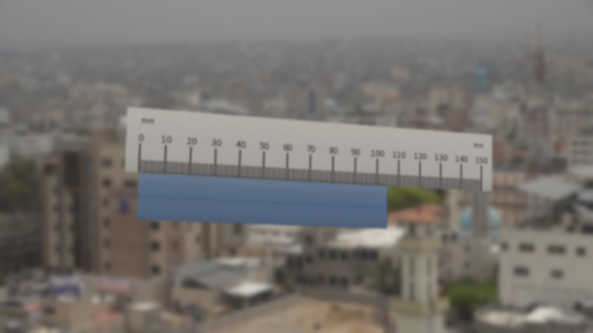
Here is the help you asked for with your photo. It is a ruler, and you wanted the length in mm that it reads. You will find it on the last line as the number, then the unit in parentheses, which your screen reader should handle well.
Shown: 105 (mm)
